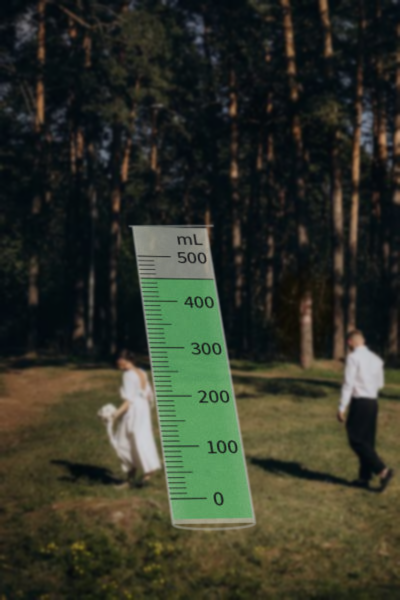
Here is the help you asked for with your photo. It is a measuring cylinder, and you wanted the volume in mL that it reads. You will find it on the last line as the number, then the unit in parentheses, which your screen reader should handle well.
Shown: 450 (mL)
